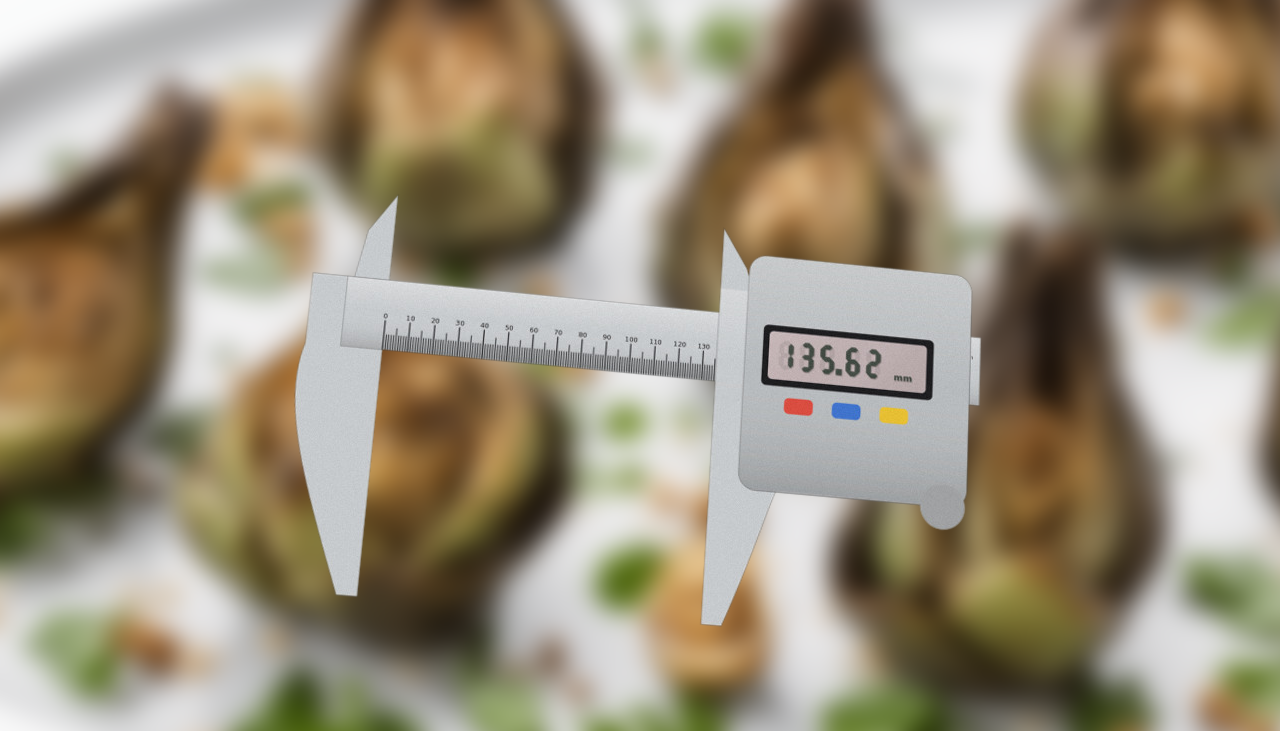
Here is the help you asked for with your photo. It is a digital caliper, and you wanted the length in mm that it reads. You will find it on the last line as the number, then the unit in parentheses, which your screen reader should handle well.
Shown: 135.62 (mm)
